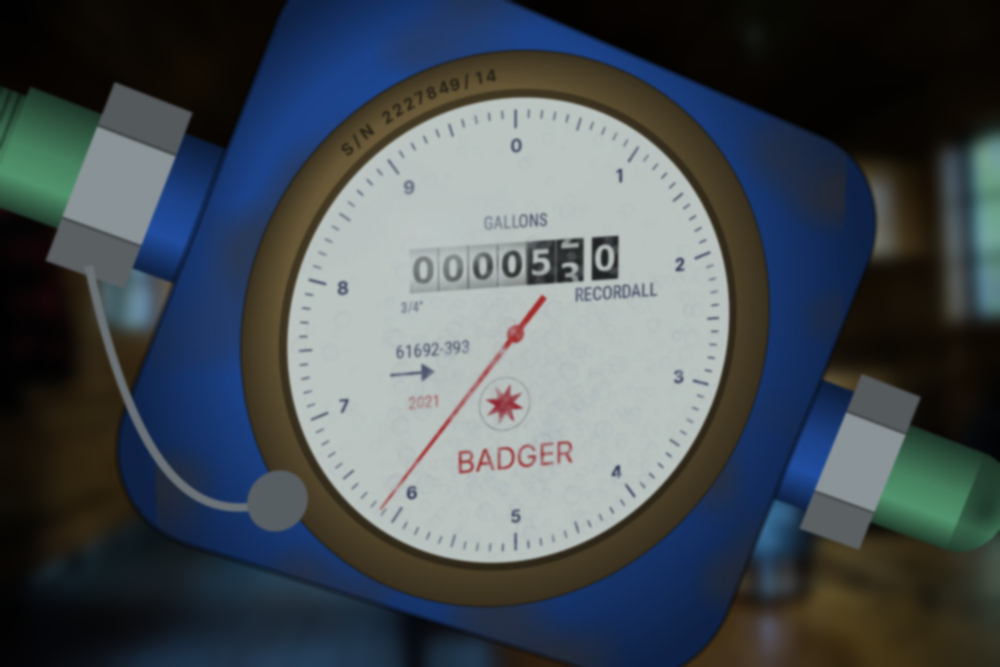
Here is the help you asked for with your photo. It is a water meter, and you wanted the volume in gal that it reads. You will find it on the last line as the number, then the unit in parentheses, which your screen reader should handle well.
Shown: 526.1 (gal)
